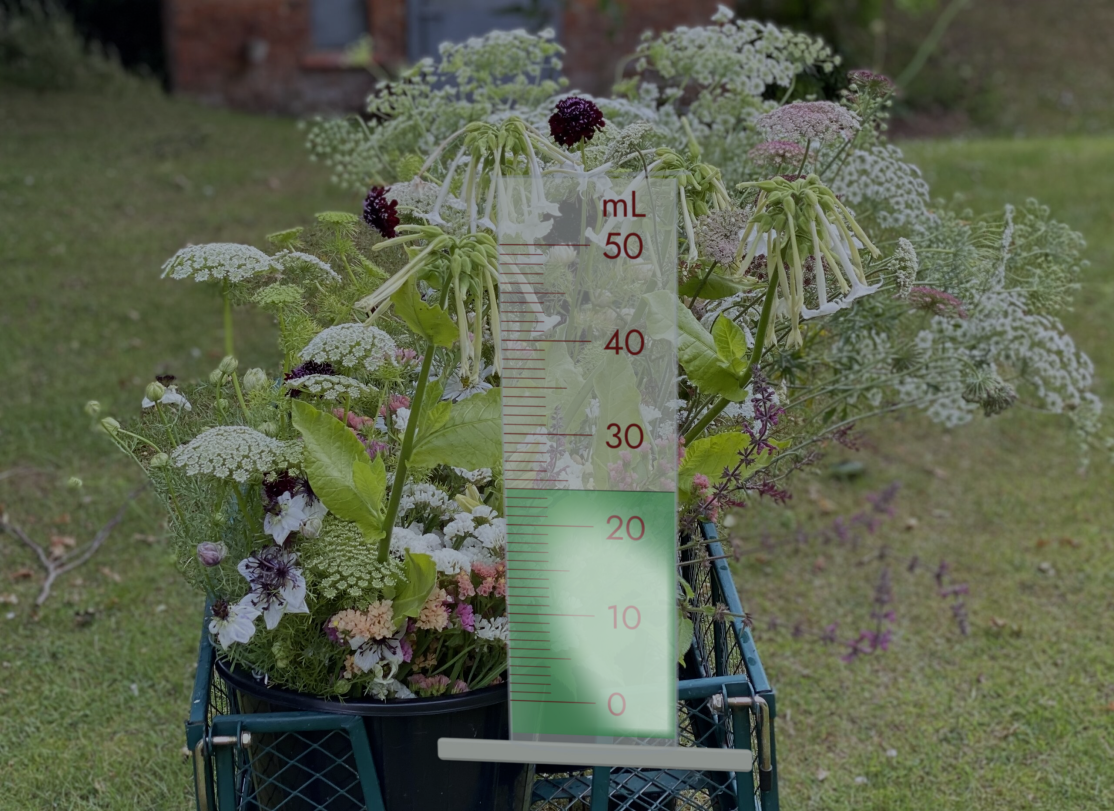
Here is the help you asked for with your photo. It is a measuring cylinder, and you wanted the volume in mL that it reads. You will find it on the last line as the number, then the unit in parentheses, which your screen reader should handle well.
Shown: 24 (mL)
